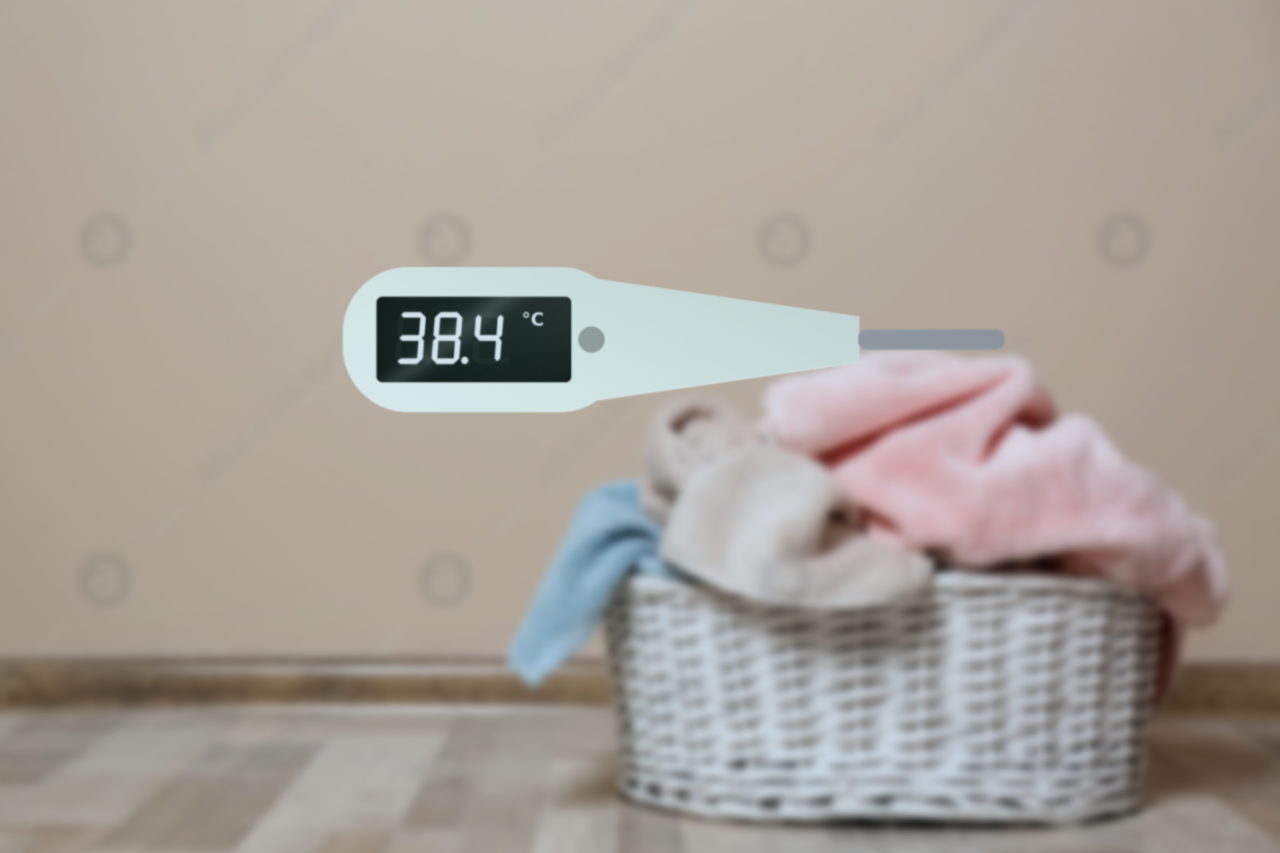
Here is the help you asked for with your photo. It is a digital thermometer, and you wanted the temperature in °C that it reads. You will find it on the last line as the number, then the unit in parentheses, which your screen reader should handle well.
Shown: 38.4 (°C)
